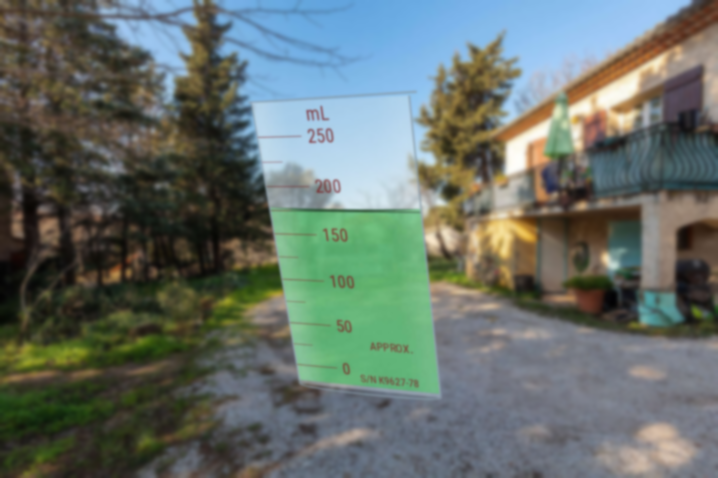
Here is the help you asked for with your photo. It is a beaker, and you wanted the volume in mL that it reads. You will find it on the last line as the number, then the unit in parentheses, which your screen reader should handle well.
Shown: 175 (mL)
